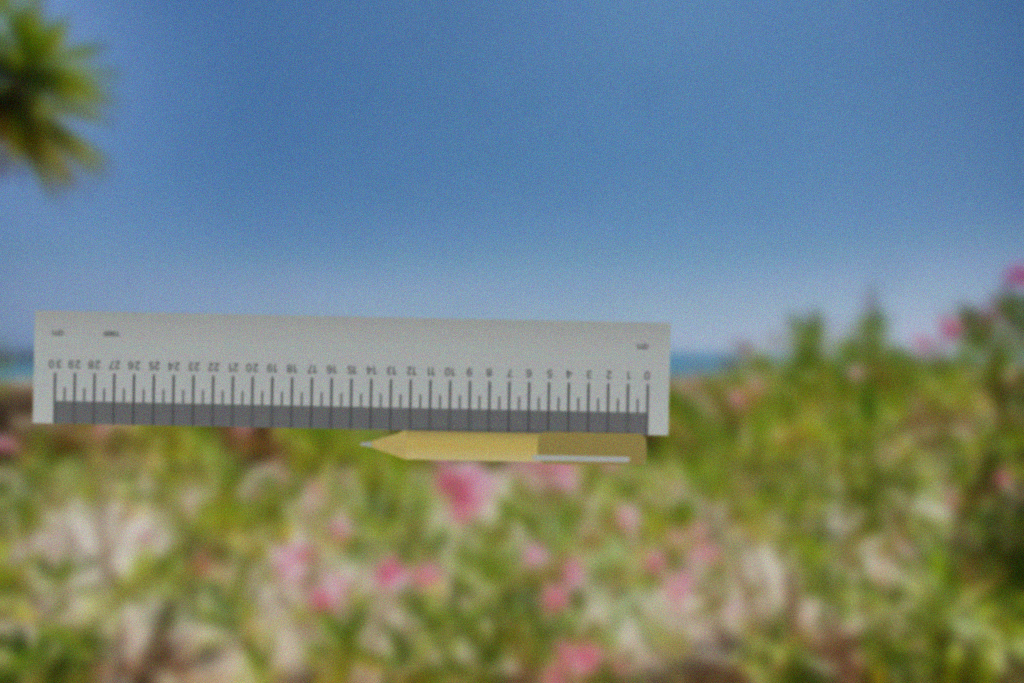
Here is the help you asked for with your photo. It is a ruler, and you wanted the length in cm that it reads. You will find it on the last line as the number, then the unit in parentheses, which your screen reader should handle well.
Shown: 14.5 (cm)
